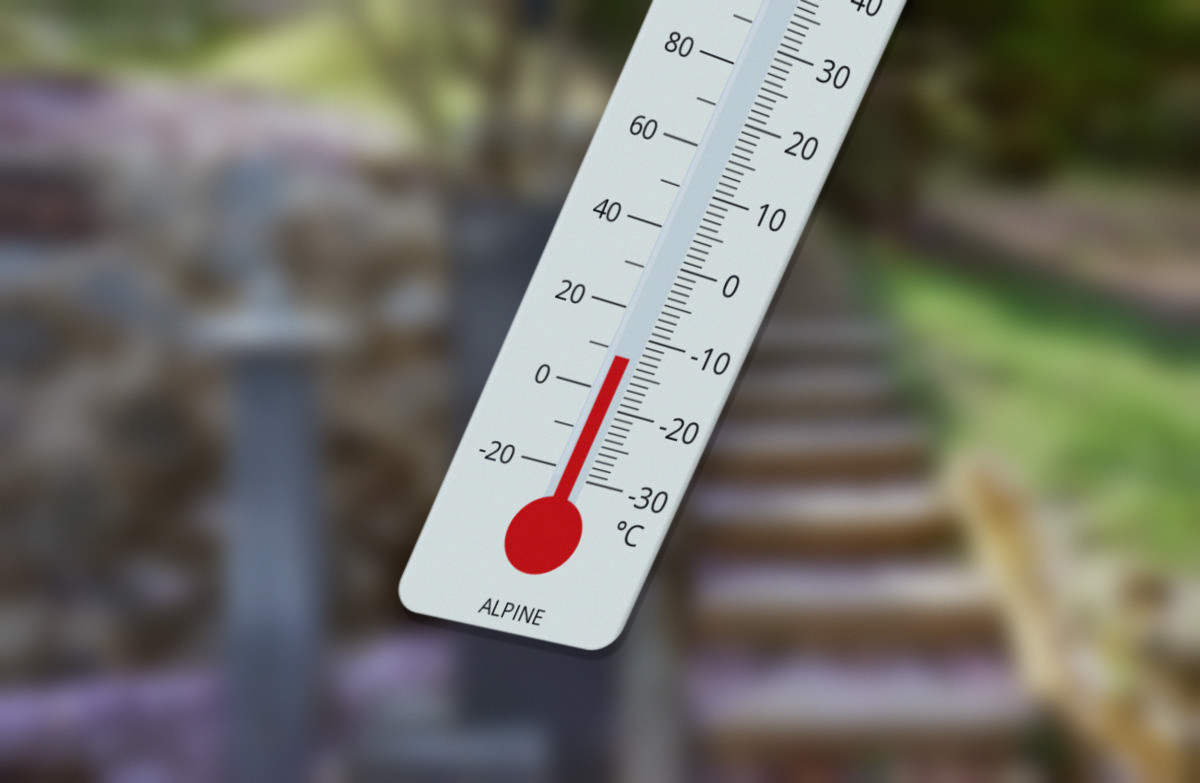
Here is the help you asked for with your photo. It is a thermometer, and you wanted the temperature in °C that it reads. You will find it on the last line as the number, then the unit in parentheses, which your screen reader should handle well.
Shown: -13 (°C)
